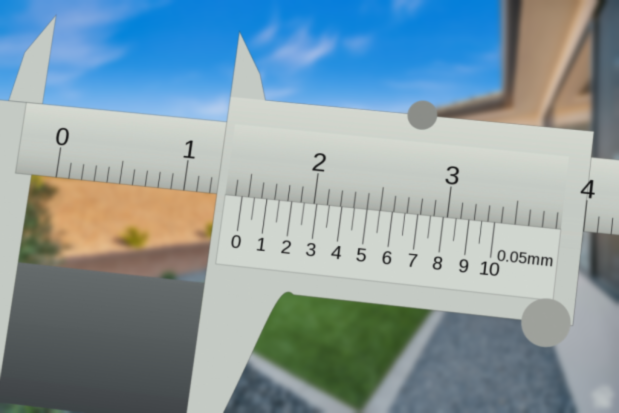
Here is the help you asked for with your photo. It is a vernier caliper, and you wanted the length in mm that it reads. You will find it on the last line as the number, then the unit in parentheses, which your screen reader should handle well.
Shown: 14.5 (mm)
